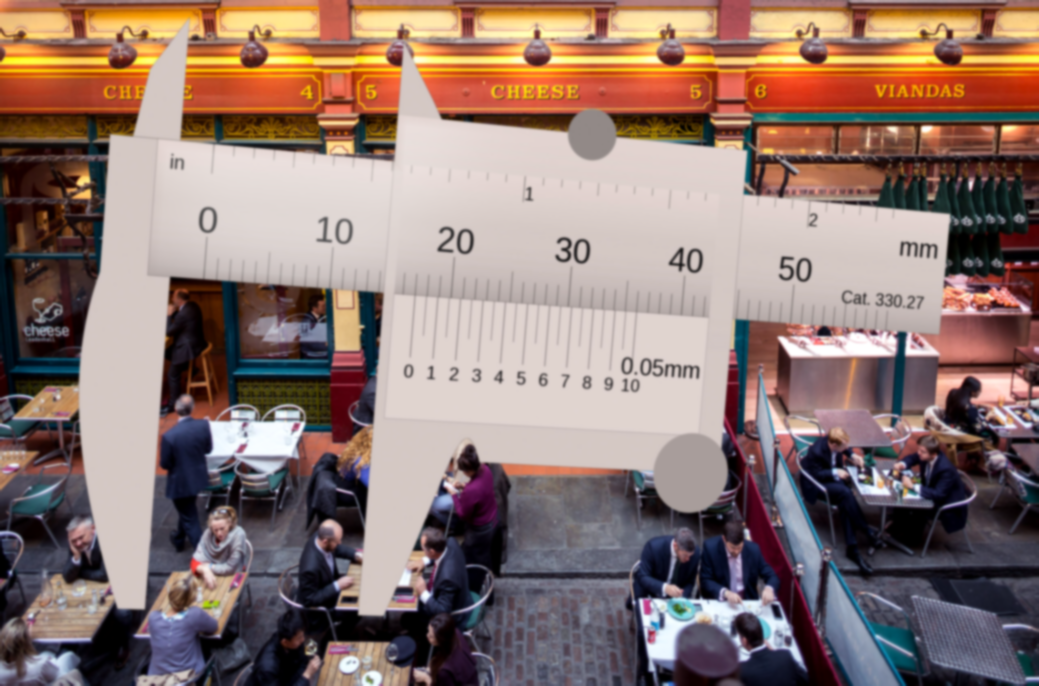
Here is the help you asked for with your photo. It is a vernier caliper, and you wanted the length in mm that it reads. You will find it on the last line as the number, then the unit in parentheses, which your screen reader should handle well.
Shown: 17.0 (mm)
